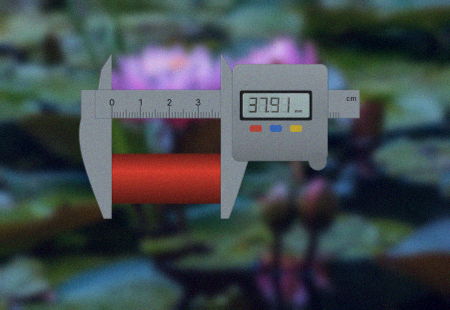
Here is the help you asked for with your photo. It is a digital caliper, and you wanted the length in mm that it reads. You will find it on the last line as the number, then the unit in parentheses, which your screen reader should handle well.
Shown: 37.91 (mm)
